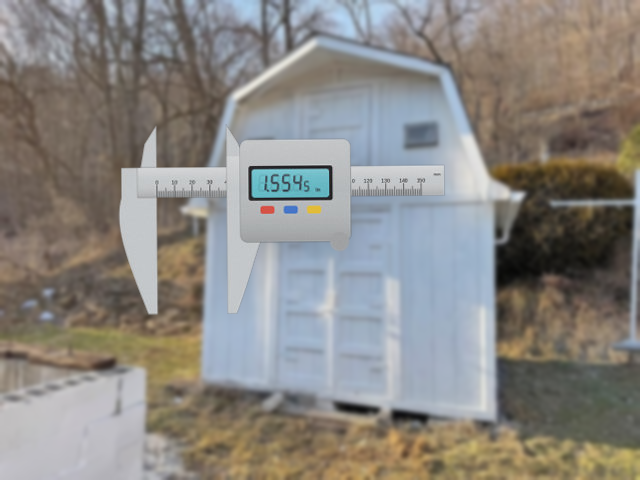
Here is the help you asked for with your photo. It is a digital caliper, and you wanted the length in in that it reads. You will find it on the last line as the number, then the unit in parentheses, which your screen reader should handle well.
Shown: 1.5545 (in)
